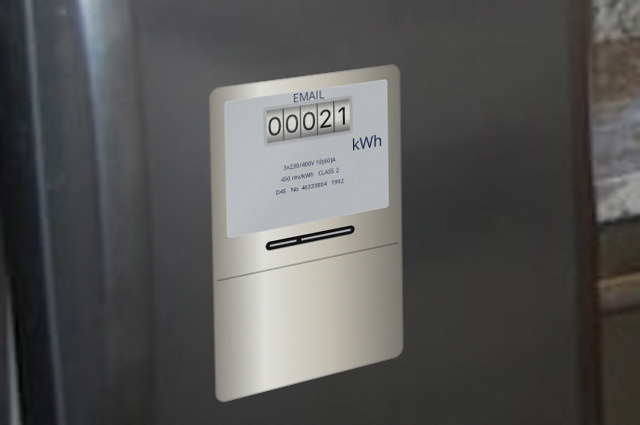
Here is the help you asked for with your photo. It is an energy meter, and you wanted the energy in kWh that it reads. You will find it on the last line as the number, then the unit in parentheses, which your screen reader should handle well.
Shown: 21 (kWh)
